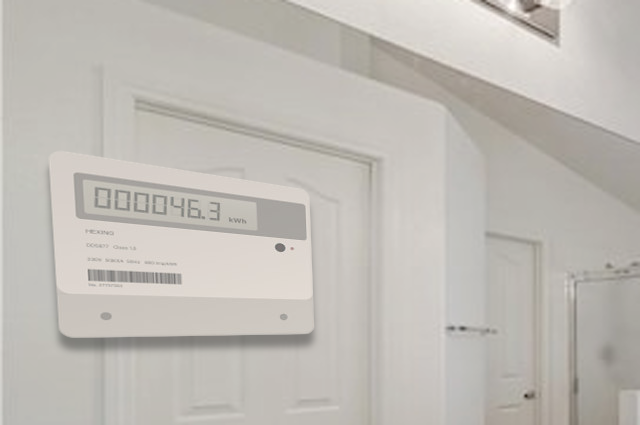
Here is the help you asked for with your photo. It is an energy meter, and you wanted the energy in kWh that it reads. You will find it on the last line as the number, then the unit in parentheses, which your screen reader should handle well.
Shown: 46.3 (kWh)
